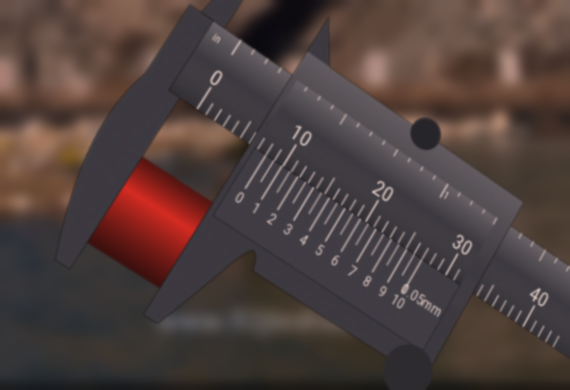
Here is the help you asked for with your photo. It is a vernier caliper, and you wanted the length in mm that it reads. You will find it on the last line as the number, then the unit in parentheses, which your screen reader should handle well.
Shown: 8.0 (mm)
